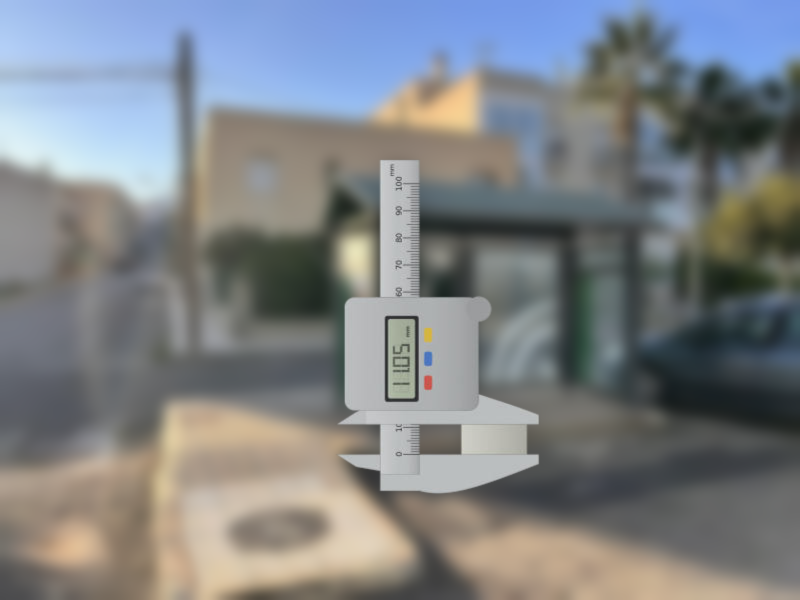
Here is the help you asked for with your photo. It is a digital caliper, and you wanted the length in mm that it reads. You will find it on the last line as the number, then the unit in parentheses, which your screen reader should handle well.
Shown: 11.05 (mm)
